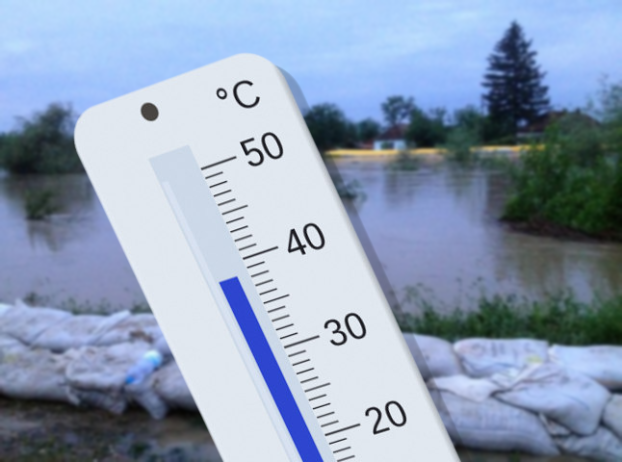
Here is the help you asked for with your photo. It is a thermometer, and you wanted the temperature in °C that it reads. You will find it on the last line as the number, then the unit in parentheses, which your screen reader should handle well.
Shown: 38.5 (°C)
